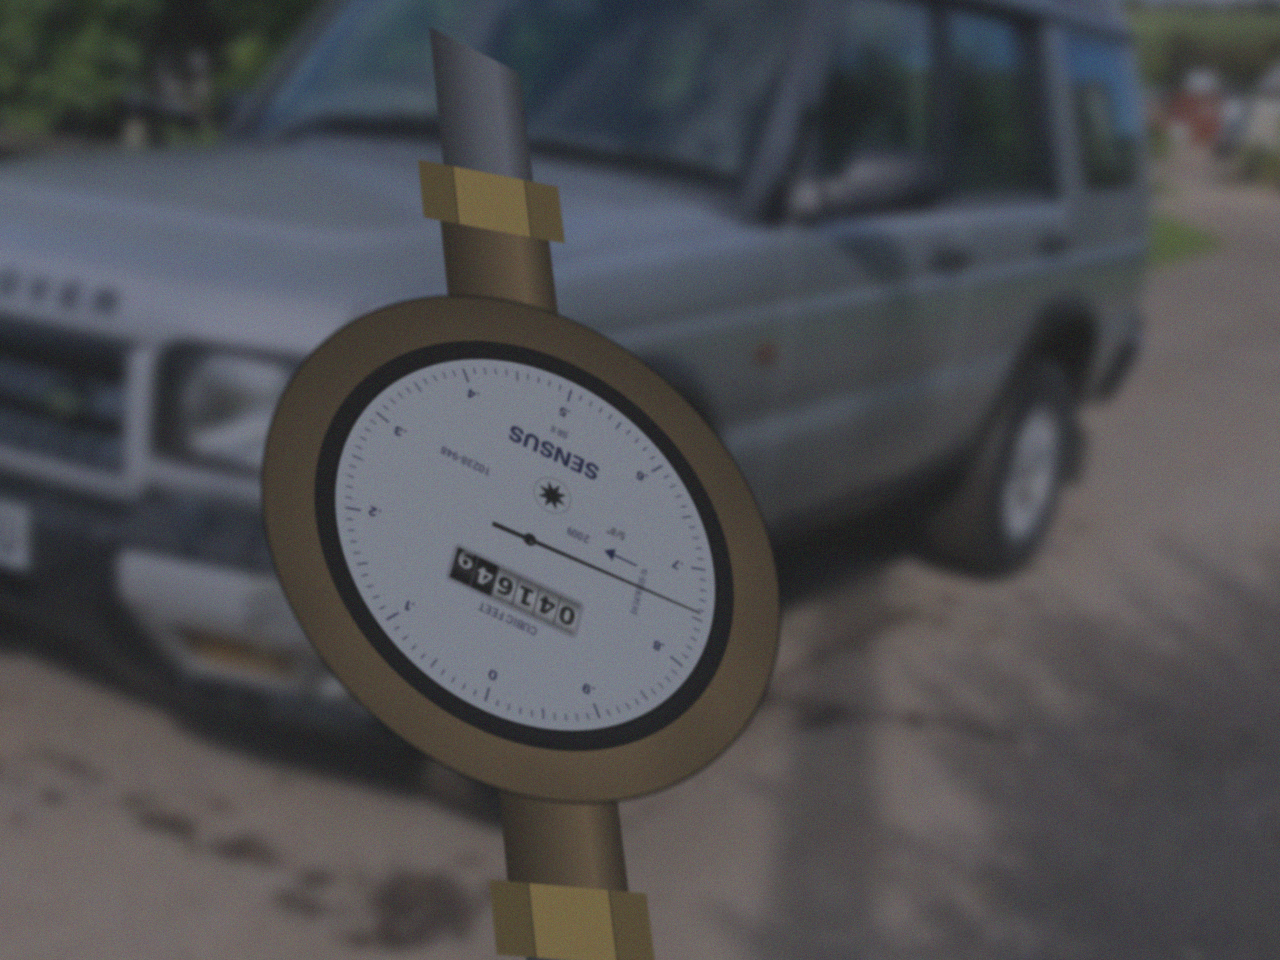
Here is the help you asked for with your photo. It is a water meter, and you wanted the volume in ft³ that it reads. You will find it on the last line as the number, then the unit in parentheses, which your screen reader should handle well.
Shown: 41648.74 (ft³)
